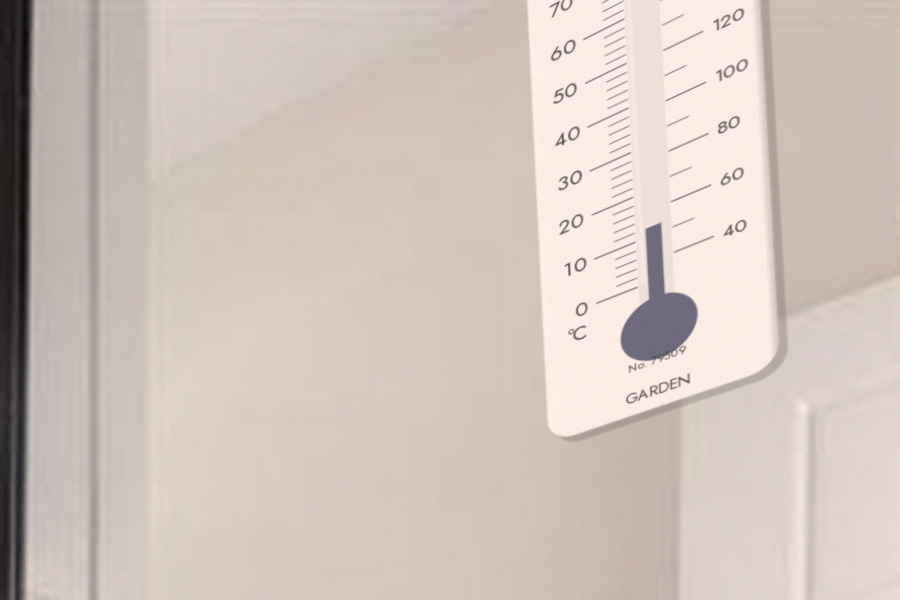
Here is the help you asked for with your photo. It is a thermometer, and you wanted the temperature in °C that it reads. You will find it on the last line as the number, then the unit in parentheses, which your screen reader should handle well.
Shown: 12 (°C)
